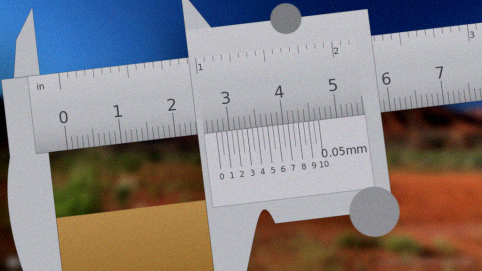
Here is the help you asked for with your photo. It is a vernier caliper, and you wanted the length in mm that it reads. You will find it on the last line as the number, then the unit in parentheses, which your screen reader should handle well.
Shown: 27.6 (mm)
